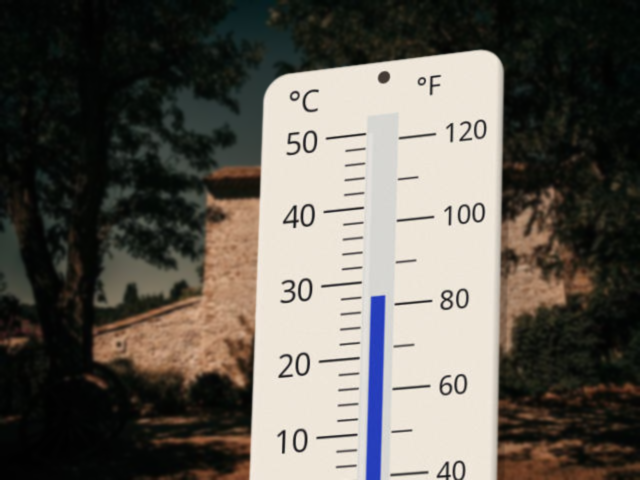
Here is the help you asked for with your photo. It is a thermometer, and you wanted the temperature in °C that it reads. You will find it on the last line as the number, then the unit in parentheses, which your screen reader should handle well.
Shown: 28 (°C)
